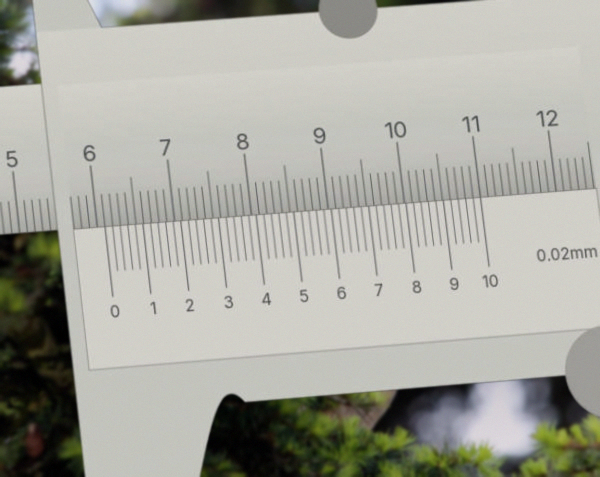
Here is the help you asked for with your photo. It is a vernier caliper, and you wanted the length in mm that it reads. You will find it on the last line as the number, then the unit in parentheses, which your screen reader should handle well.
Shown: 61.0 (mm)
